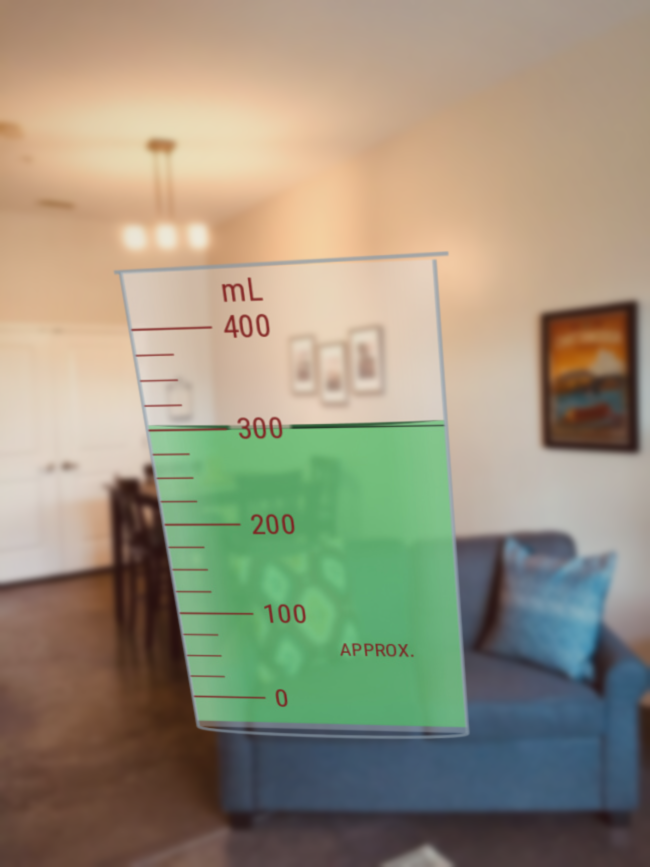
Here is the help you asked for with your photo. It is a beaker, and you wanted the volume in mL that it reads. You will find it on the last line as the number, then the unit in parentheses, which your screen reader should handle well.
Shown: 300 (mL)
